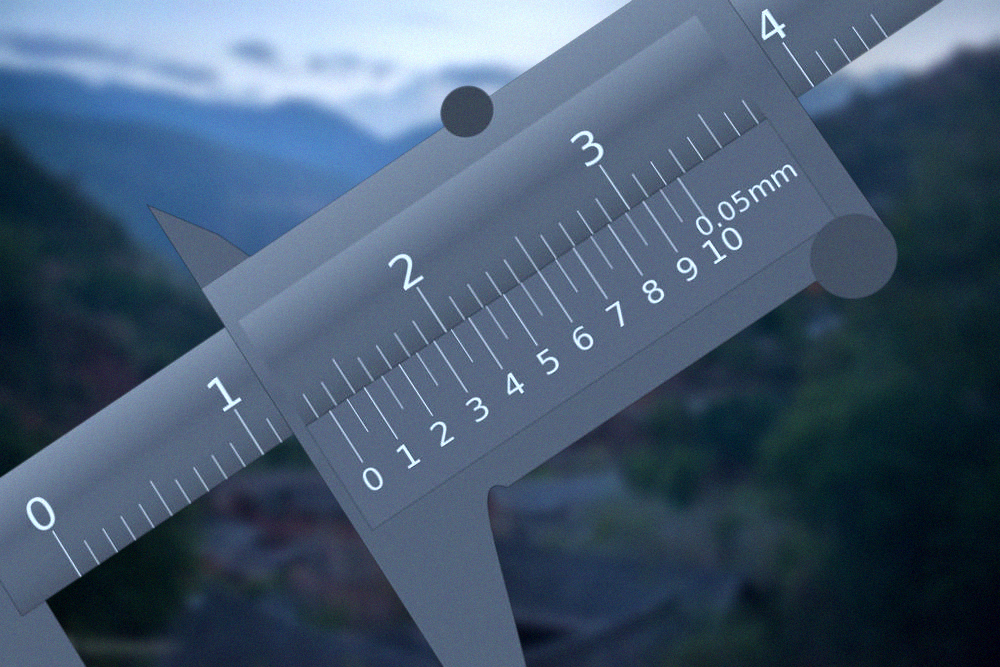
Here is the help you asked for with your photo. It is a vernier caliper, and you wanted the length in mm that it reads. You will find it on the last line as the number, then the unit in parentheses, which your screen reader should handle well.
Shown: 13.6 (mm)
